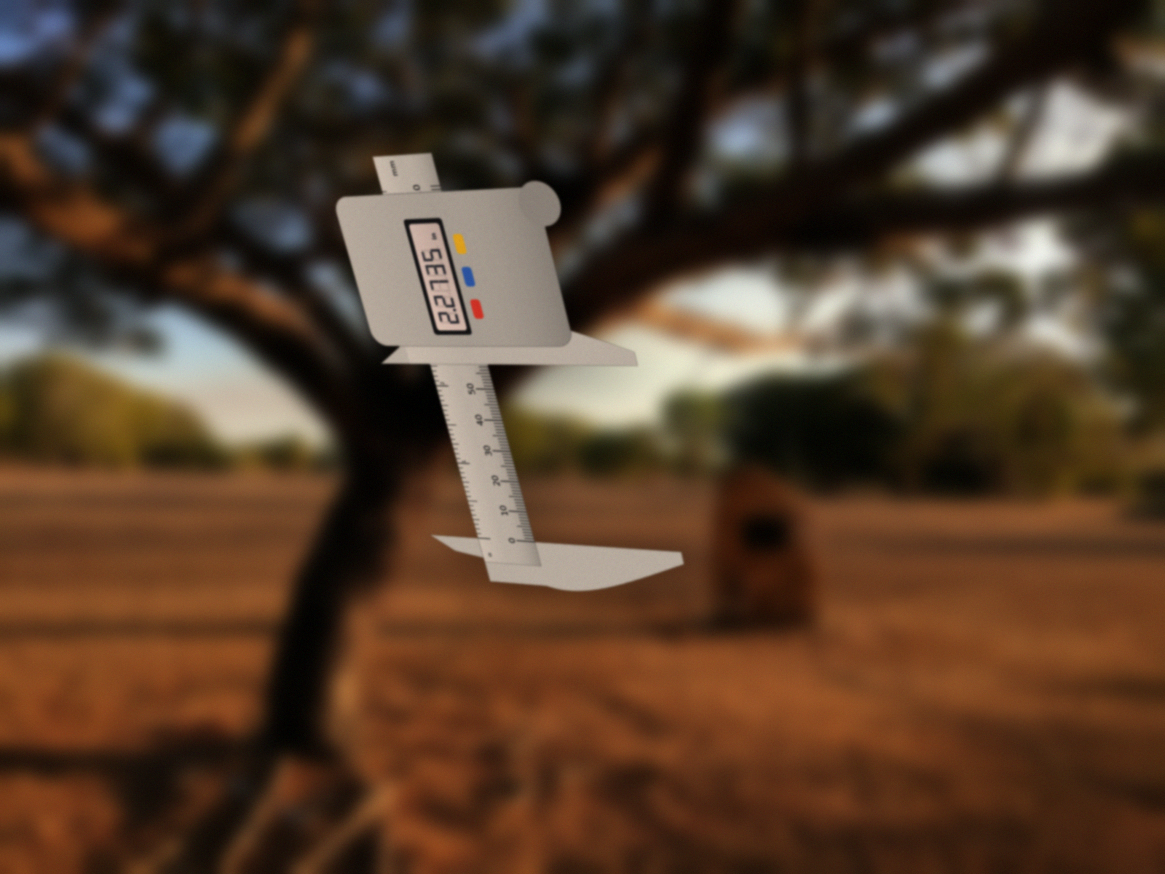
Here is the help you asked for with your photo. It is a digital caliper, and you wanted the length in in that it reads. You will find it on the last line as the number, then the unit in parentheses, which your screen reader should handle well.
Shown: 2.2735 (in)
